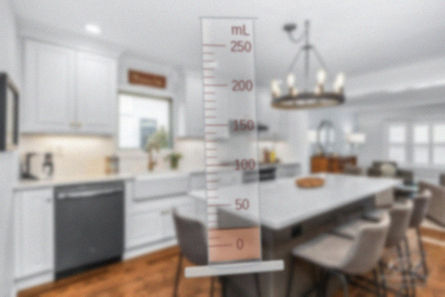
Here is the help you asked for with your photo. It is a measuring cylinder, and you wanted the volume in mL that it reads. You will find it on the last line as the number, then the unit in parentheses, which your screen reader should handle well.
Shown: 20 (mL)
